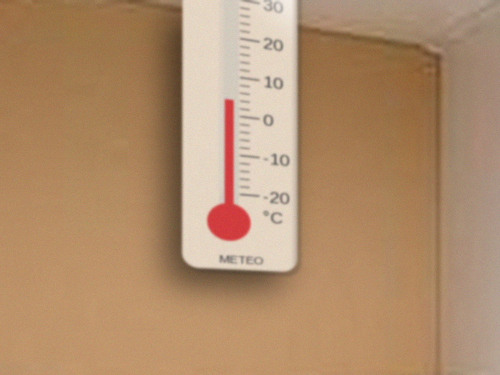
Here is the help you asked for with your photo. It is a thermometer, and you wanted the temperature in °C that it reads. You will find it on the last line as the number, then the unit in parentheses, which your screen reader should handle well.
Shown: 4 (°C)
